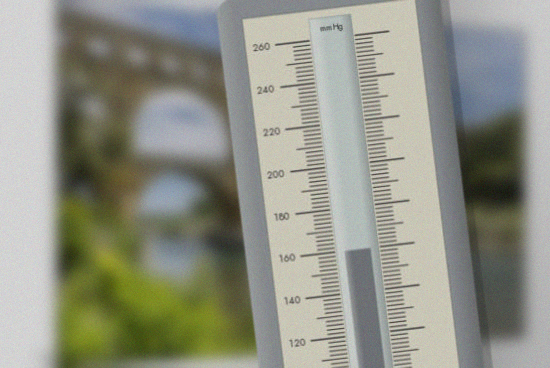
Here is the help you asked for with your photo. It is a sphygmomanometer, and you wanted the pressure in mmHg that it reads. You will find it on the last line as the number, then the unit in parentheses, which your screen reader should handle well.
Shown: 160 (mmHg)
